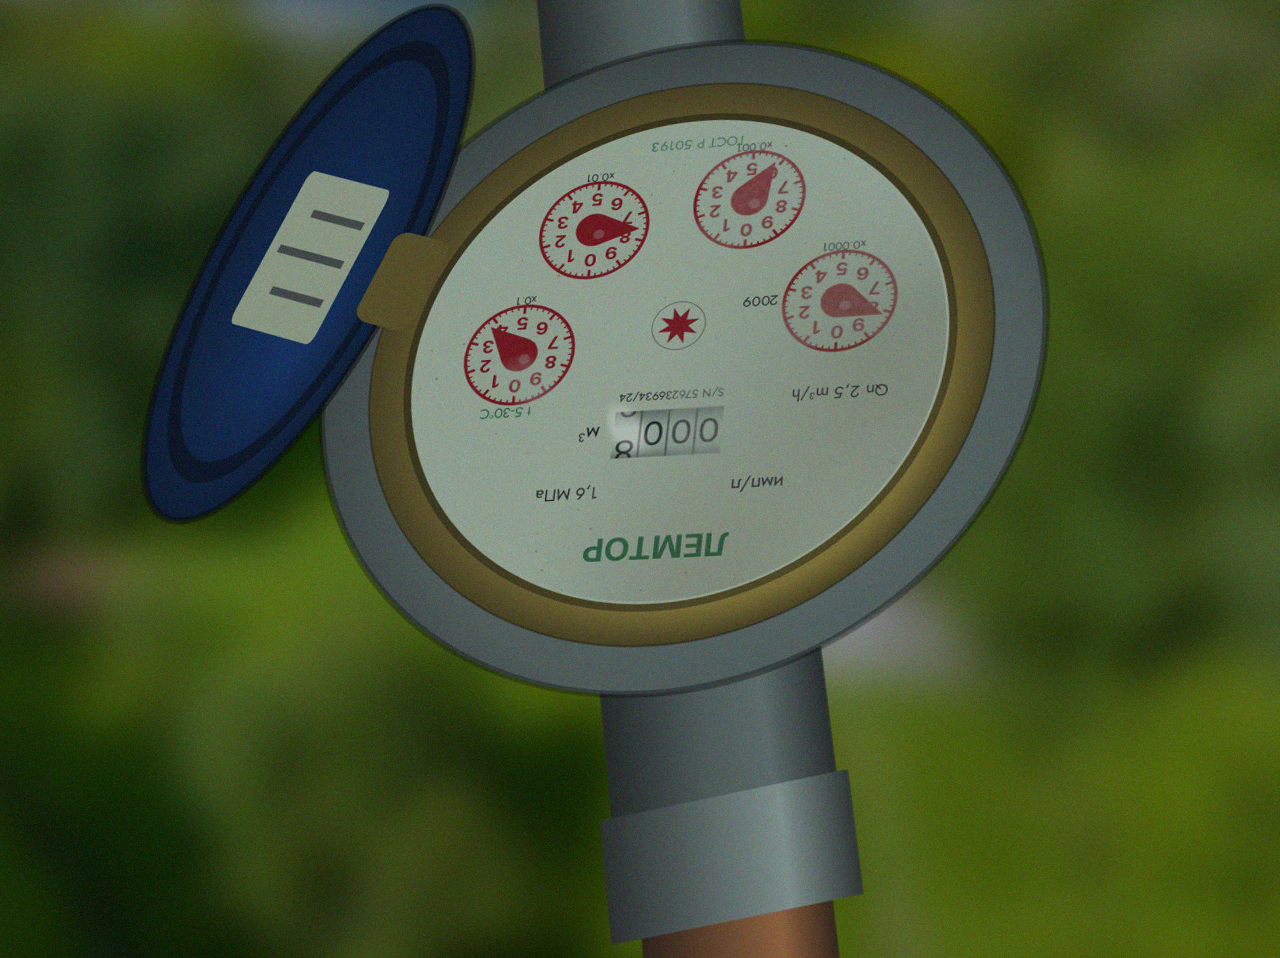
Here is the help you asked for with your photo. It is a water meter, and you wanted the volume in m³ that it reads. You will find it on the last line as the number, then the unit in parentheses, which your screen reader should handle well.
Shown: 8.3758 (m³)
